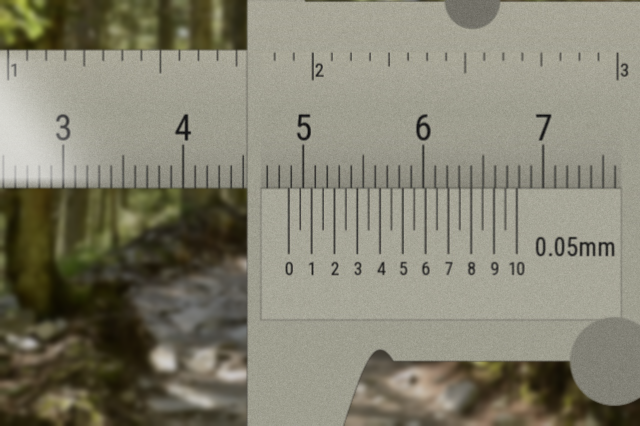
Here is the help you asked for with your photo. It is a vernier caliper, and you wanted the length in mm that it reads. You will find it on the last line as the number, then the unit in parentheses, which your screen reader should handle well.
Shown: 48.8 (mm)
